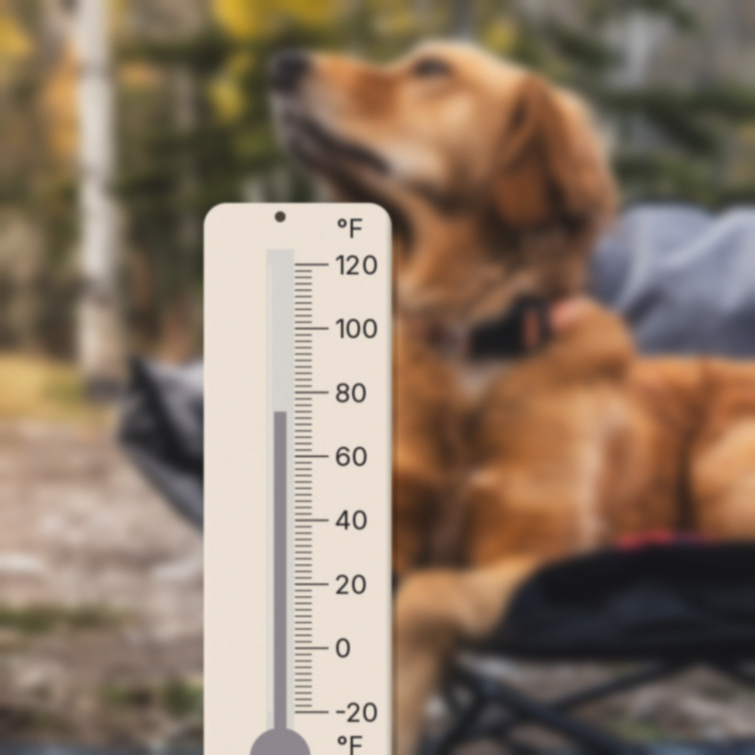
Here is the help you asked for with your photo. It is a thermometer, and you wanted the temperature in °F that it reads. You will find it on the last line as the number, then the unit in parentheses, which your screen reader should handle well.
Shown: 74 (°F)
